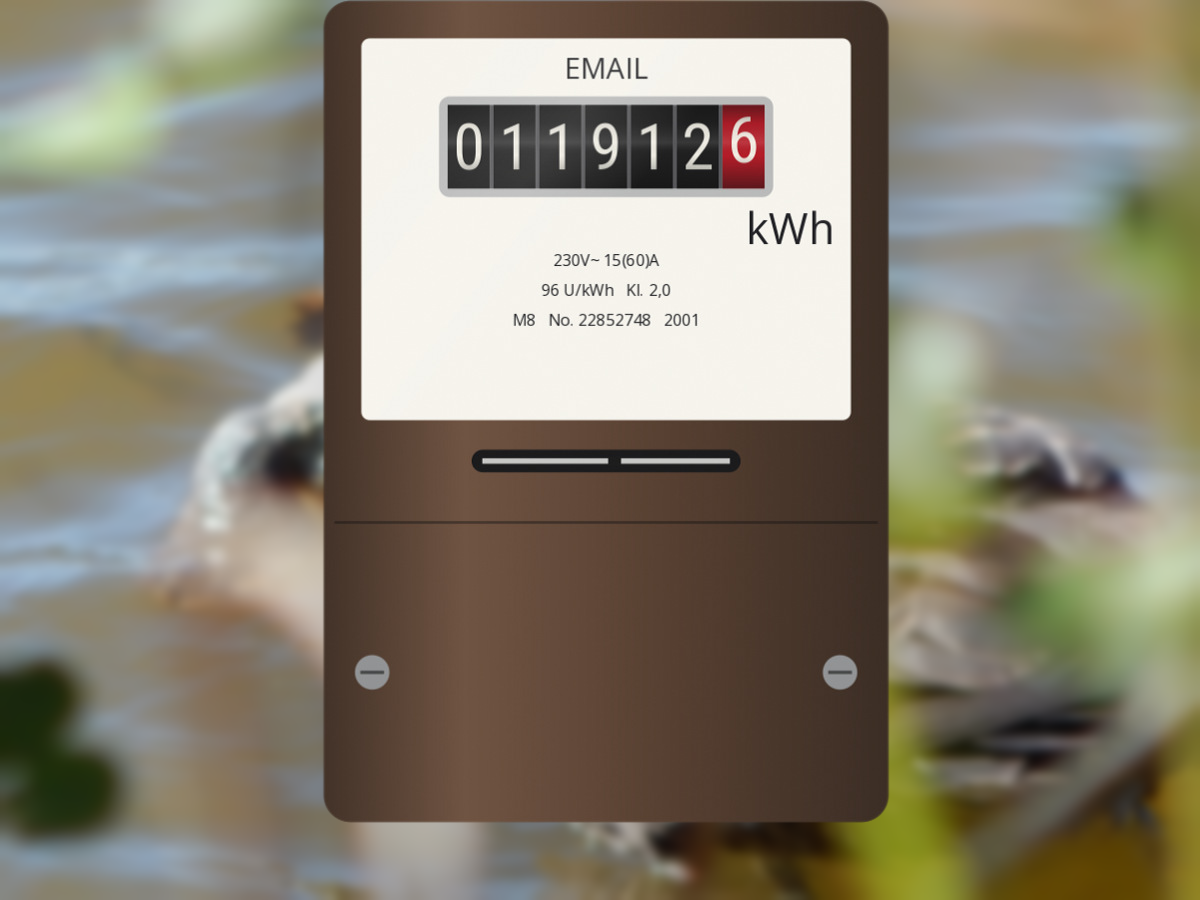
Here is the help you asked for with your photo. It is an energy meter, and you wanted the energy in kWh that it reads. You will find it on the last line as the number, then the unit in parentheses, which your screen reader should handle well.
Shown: 11912.6 (kWh)
